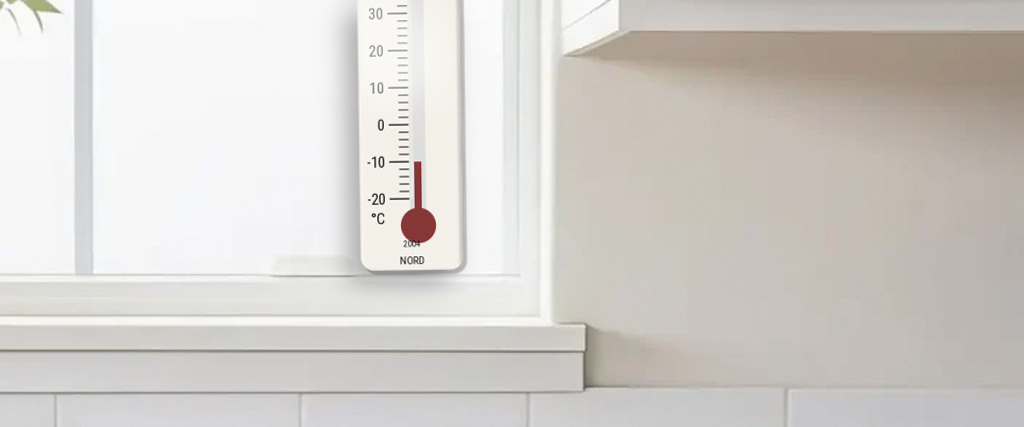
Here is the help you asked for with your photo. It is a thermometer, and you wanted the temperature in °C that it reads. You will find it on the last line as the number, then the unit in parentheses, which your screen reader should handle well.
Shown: -10 (°C)
